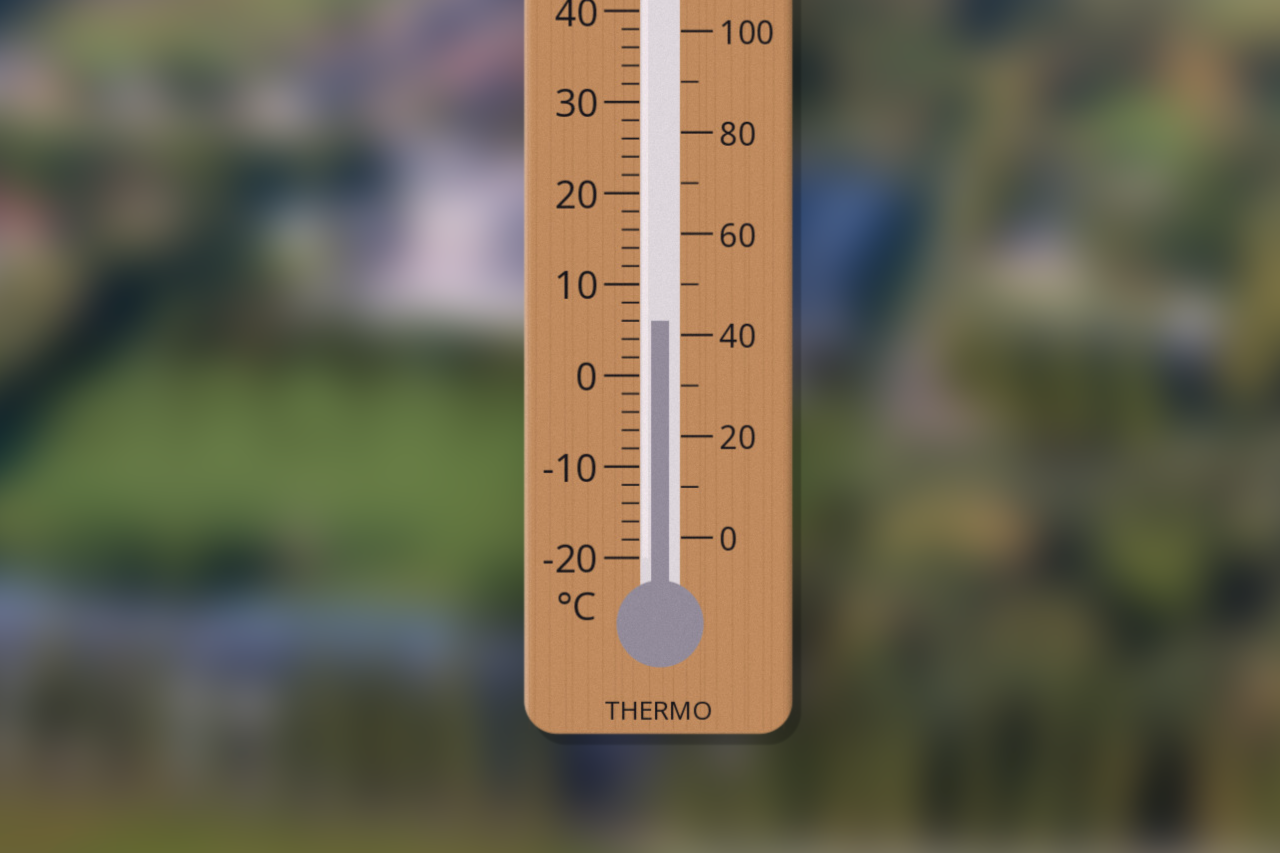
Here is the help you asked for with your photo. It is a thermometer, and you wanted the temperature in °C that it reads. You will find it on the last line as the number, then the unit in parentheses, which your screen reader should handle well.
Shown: 6 (°C)
